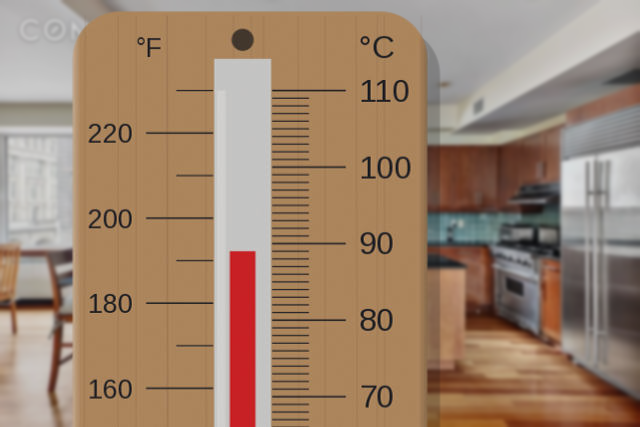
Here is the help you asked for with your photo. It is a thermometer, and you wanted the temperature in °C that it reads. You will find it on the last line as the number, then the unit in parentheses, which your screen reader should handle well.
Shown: 89 (°C)
